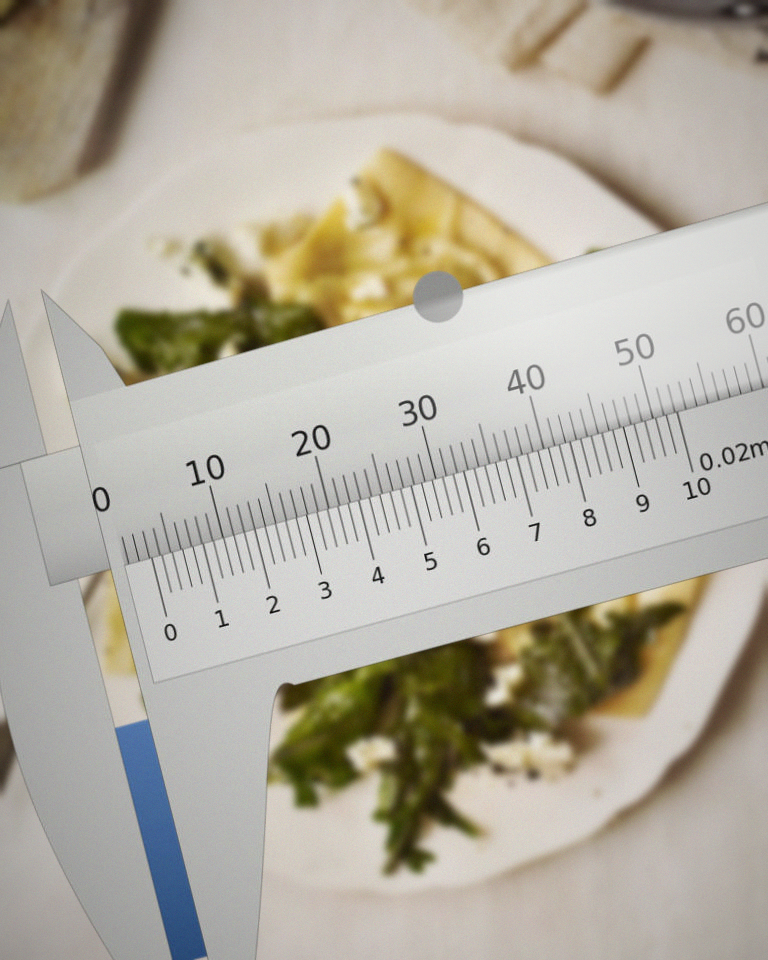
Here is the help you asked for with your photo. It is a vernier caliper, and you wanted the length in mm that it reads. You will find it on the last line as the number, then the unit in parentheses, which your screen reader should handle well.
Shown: 3.2 (mm)
